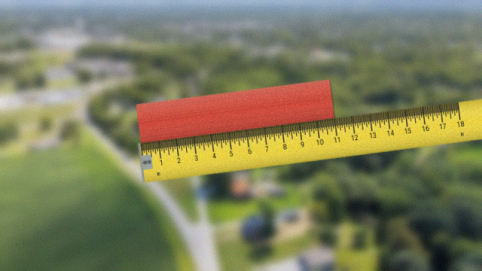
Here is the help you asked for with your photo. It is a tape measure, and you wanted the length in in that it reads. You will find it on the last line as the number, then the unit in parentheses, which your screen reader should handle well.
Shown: 11 (in)
